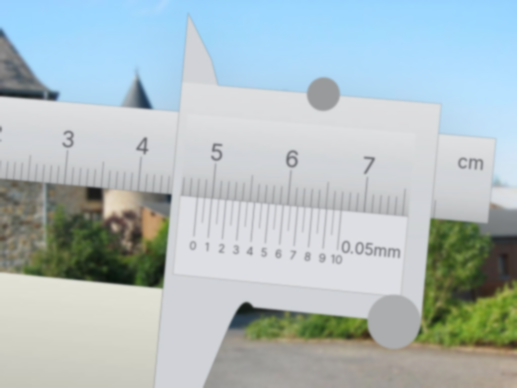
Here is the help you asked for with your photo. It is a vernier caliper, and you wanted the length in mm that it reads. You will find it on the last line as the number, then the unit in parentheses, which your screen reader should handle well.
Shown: 48.0 (mm)
